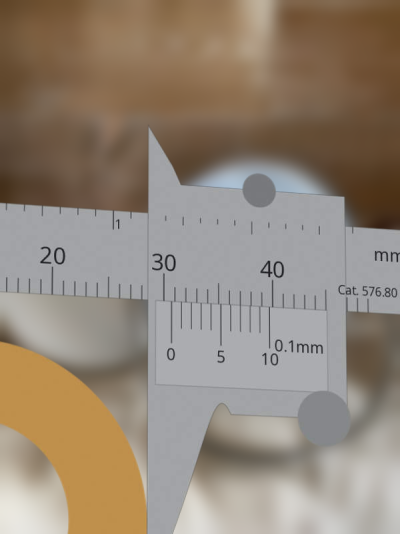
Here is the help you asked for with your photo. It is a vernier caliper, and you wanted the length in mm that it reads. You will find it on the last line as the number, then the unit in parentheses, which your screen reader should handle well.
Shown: 30.7 (mm)
